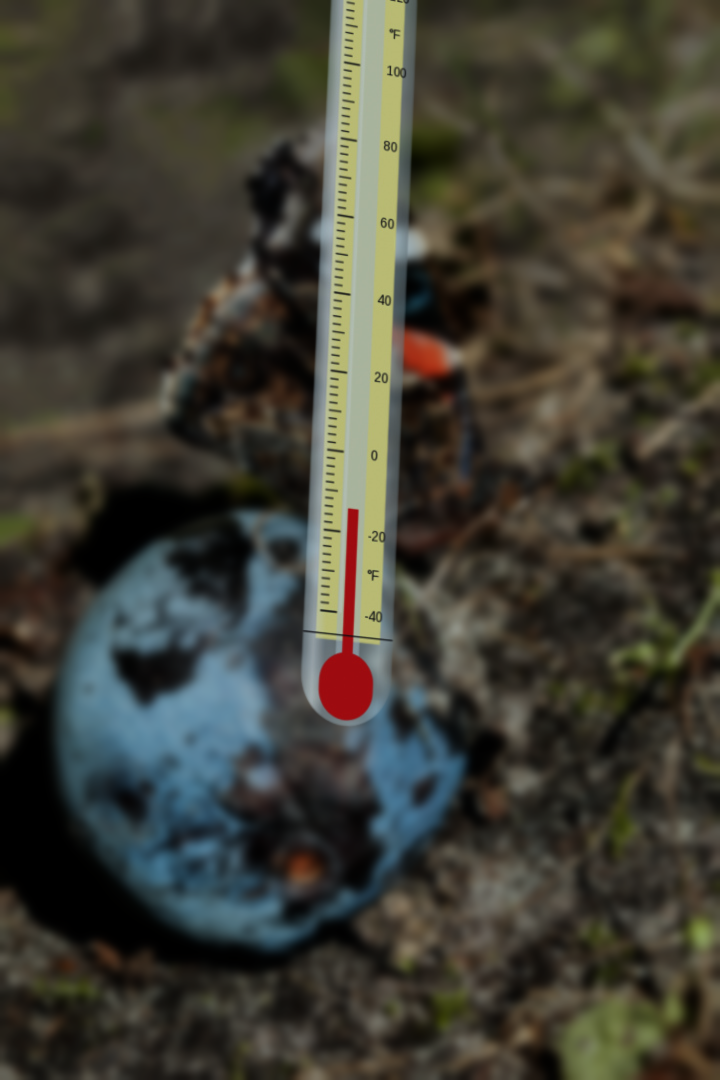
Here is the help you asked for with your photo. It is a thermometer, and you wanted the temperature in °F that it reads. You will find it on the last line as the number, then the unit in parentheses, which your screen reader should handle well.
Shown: -14 (°F)
